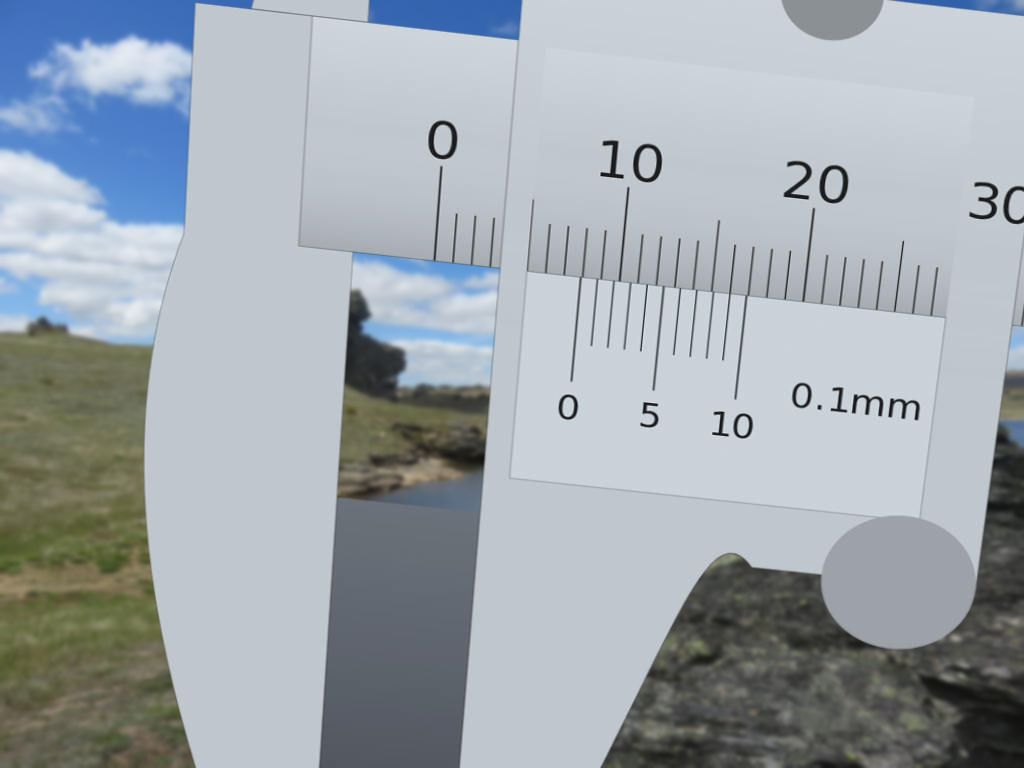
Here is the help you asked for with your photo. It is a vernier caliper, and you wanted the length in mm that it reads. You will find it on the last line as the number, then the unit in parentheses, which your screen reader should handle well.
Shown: 7.9 (mm)
